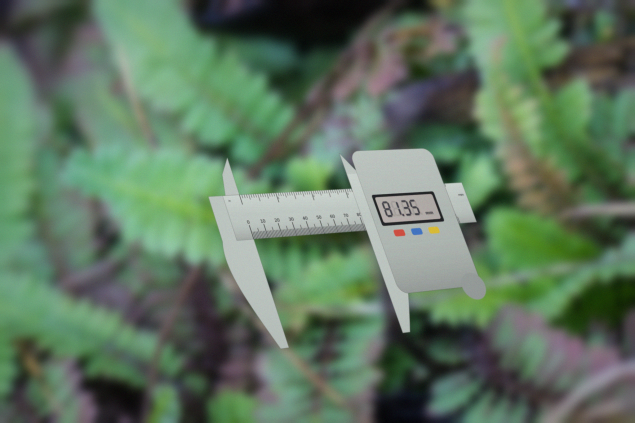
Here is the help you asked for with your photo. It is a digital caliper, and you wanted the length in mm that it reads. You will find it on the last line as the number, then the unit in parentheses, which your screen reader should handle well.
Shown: 81.35 (mm)
